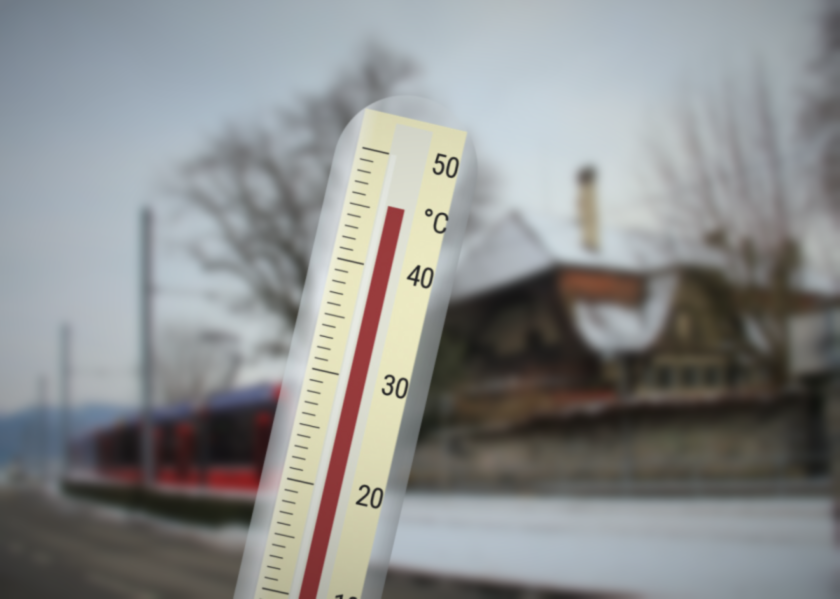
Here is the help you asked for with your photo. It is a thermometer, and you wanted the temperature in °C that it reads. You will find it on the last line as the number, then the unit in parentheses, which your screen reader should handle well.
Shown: 45.5 (°C)
